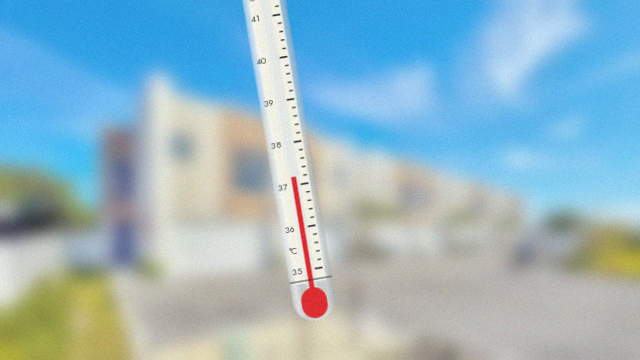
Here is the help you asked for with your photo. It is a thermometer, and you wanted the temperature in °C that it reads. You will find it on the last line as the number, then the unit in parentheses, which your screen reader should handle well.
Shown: 37.2 (°C)
